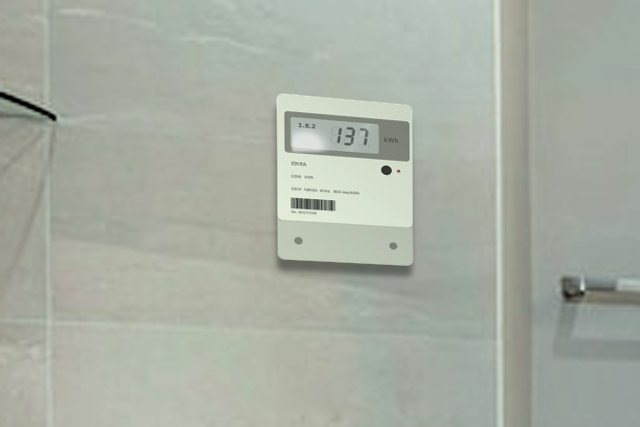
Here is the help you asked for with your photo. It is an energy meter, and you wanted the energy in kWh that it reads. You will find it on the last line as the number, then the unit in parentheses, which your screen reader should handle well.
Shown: 137 (kWh)
